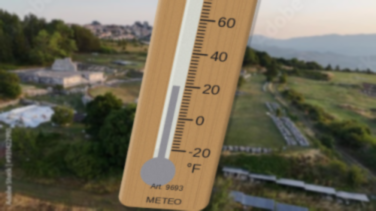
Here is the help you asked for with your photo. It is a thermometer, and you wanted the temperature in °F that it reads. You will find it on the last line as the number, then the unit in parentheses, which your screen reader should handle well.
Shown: 20 (°F)
